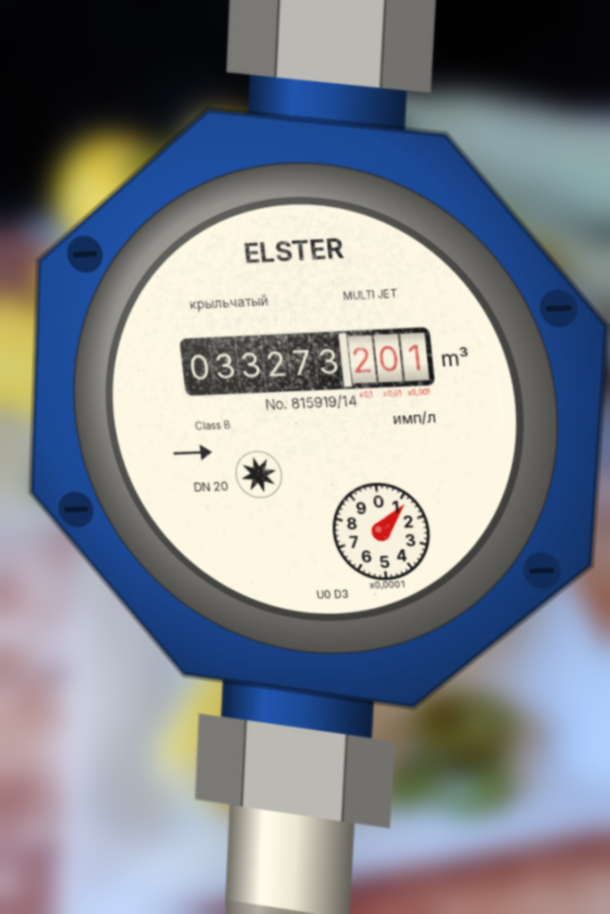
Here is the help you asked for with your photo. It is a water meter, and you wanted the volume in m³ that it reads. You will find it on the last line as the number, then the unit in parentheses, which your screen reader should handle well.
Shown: 33273.2011 (m³)
